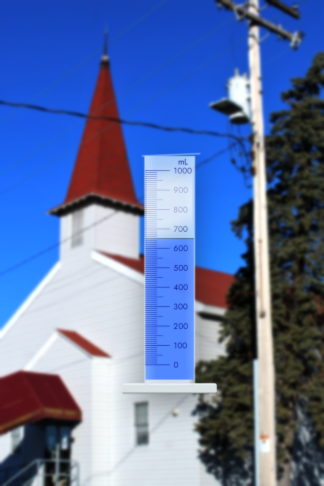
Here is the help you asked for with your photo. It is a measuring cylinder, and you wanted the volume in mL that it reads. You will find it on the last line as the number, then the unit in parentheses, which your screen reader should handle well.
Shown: 650 (mL)
